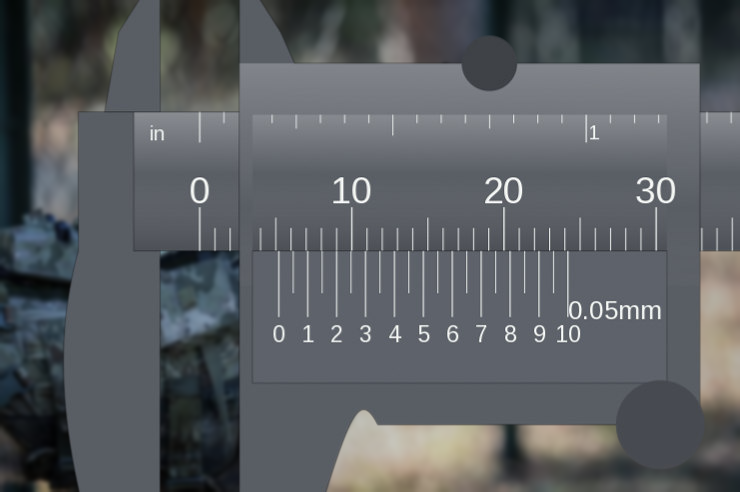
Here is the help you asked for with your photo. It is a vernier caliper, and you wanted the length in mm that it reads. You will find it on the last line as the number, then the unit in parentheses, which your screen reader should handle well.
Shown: 5.2 (mm)
